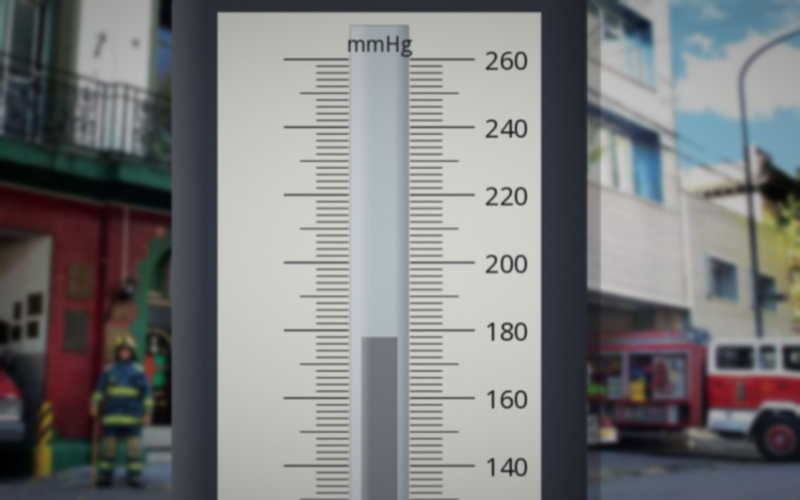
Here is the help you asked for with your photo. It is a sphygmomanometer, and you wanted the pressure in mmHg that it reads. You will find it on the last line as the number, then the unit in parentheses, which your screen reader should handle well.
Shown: 178 (mmHg)
